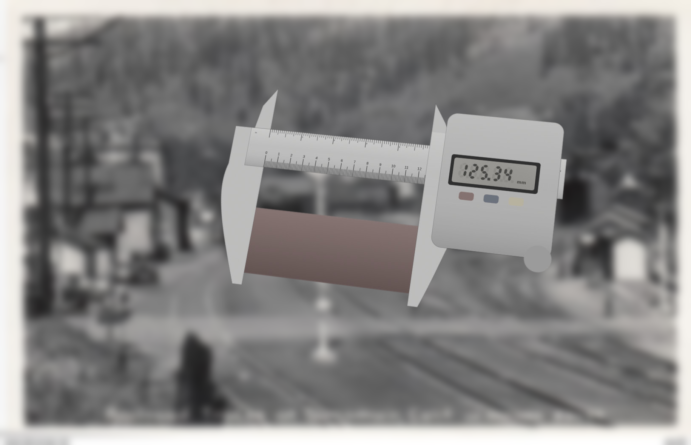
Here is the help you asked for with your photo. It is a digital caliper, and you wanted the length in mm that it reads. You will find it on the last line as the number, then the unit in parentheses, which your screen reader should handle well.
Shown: 125.34 (mm)
